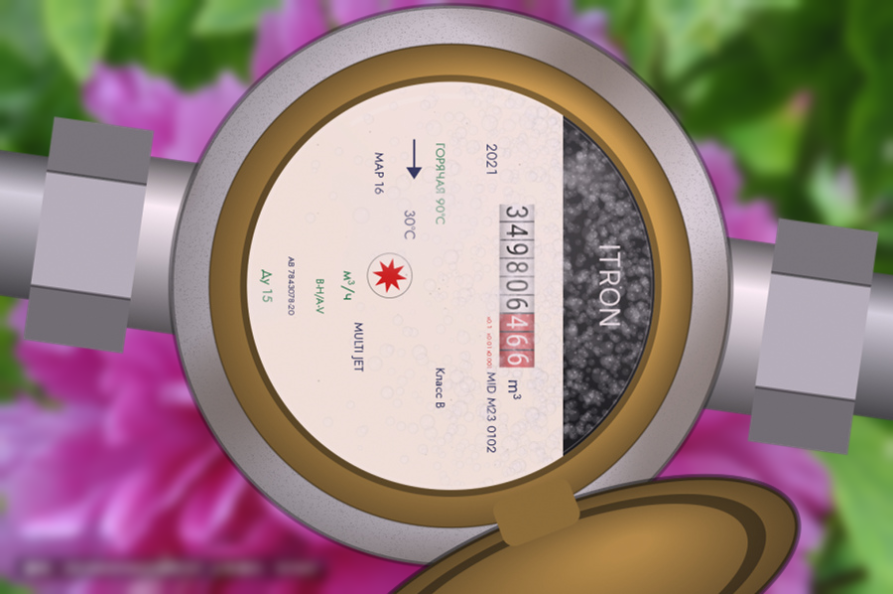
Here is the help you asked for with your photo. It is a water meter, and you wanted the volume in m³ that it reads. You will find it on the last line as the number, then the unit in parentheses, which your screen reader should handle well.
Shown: 349806.466 (m³)
